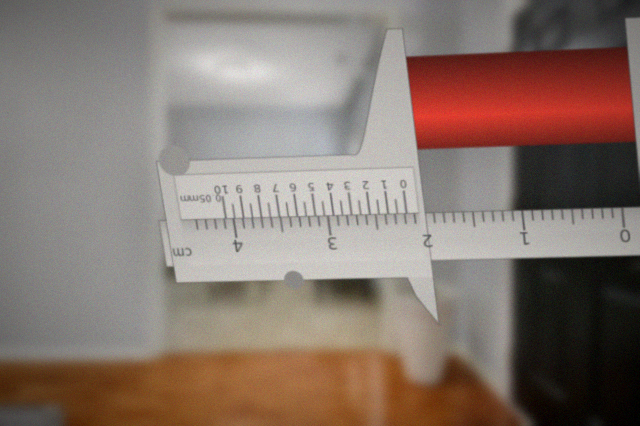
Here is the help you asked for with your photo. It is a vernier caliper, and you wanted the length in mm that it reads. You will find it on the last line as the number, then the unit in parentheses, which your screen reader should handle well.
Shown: 21.8 (mm)
